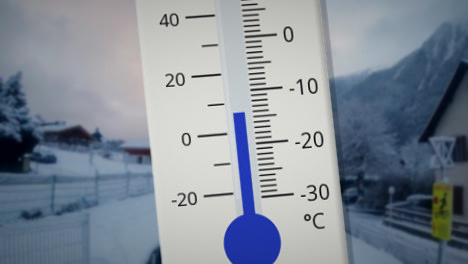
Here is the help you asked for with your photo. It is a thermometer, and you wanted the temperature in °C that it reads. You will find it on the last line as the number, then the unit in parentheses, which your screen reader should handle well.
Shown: -14 (°C)
